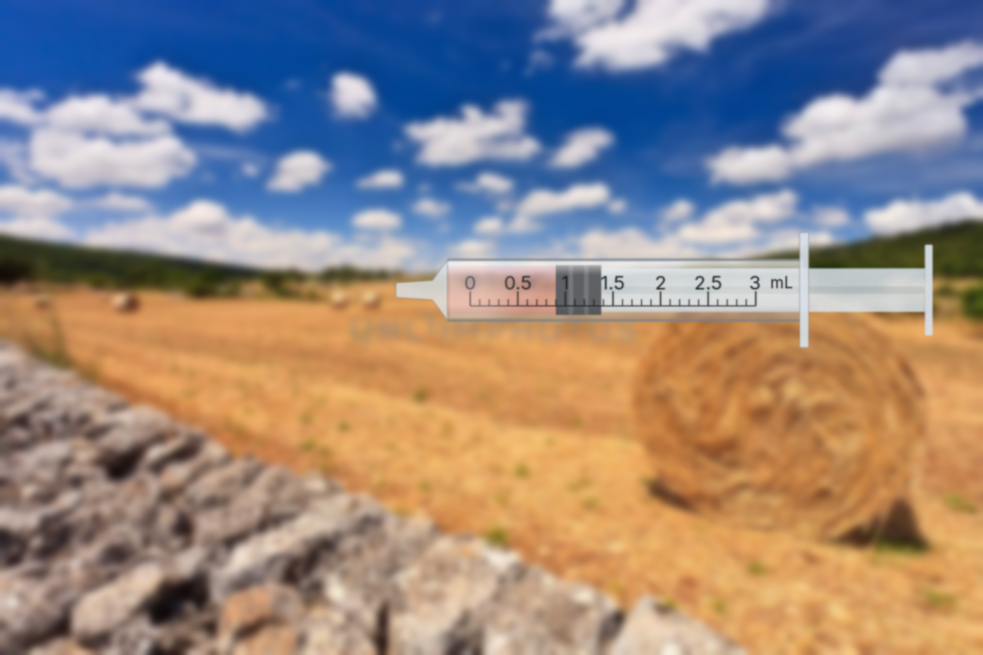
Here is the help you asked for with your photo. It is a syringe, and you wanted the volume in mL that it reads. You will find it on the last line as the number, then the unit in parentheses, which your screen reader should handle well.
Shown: 0.9 (mL)
